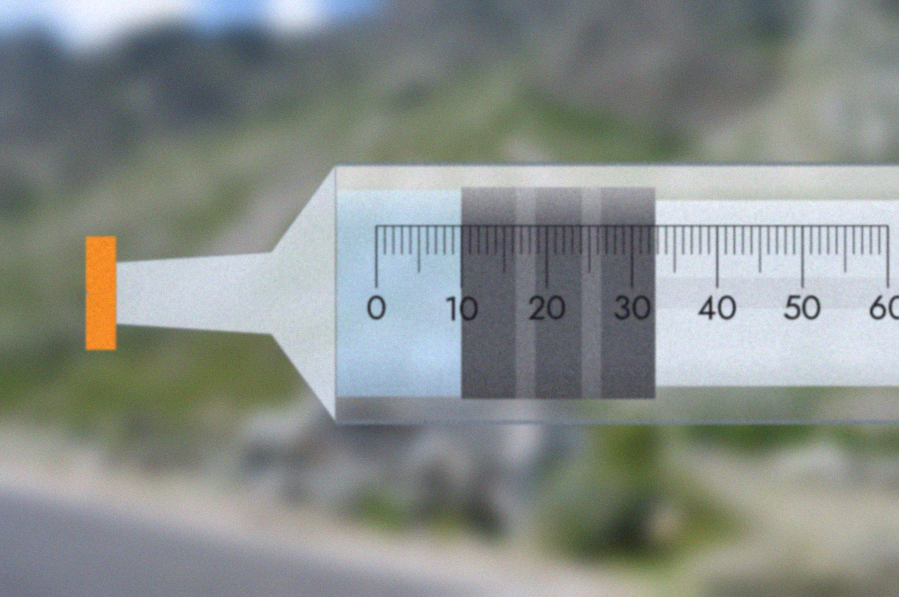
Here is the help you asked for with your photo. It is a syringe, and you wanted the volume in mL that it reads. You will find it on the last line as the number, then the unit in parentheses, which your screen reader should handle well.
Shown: 10 (mL)
